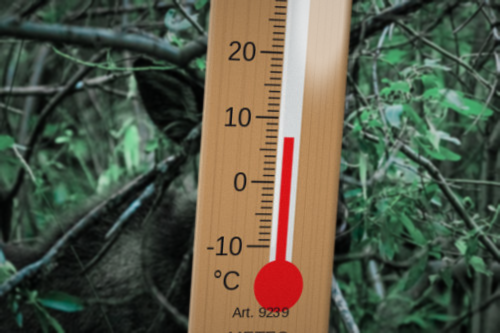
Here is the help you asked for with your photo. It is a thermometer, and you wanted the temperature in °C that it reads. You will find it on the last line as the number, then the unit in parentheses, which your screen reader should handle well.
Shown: 7 (°C)
